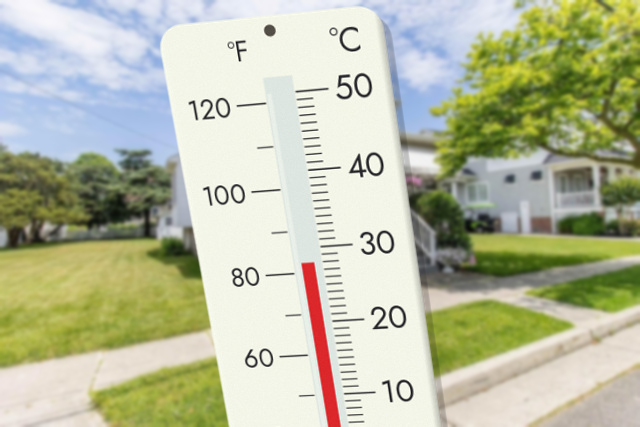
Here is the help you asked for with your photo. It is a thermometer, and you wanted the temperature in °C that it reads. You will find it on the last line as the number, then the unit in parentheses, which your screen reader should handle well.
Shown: 28 (°C)
